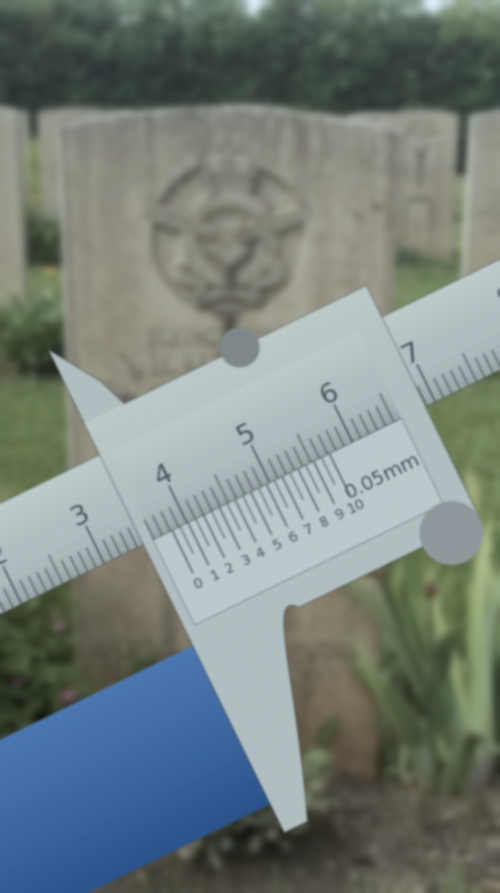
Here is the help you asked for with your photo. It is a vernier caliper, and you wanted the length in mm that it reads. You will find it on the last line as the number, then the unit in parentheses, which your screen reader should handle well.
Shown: 38.2 (mm)
